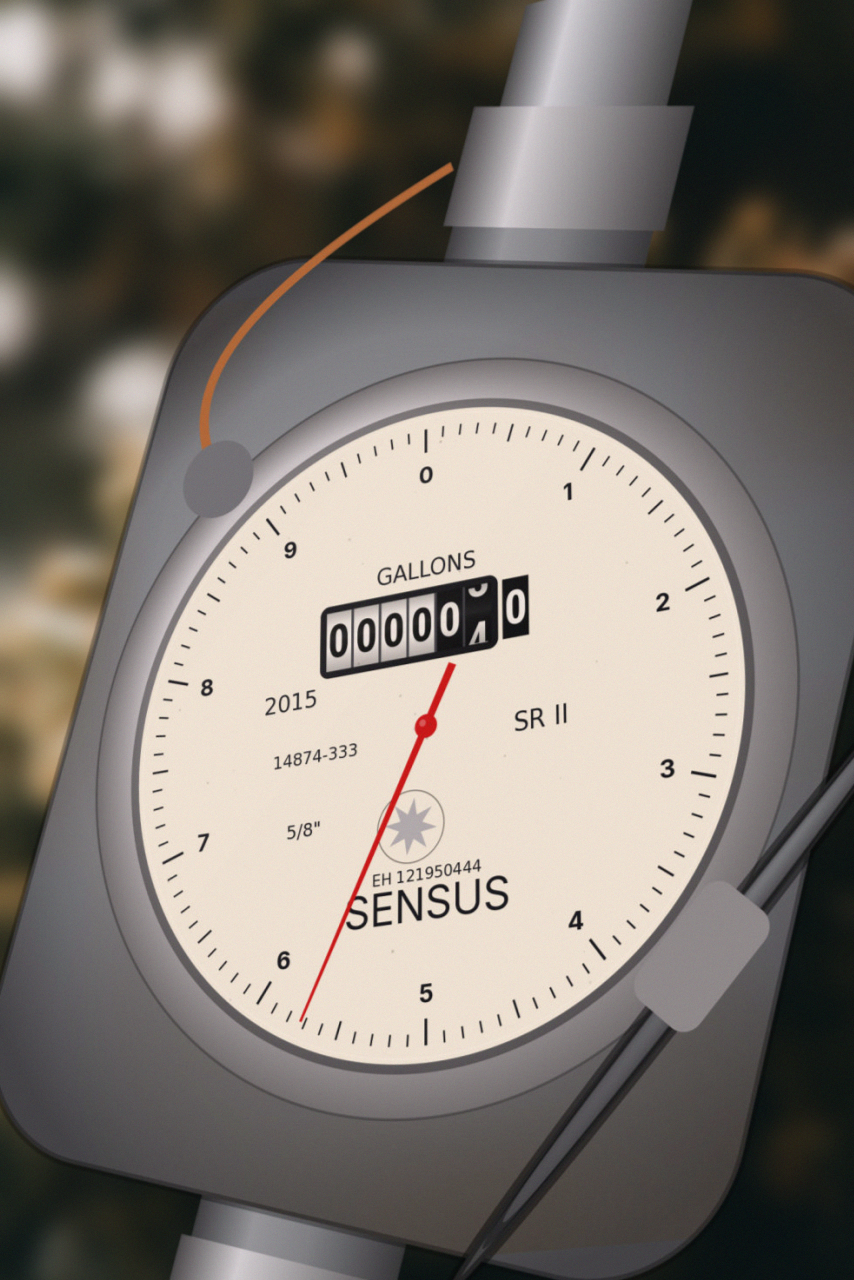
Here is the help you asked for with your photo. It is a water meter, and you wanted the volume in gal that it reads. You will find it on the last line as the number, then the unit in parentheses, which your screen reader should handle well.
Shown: 35.7 (gal)
